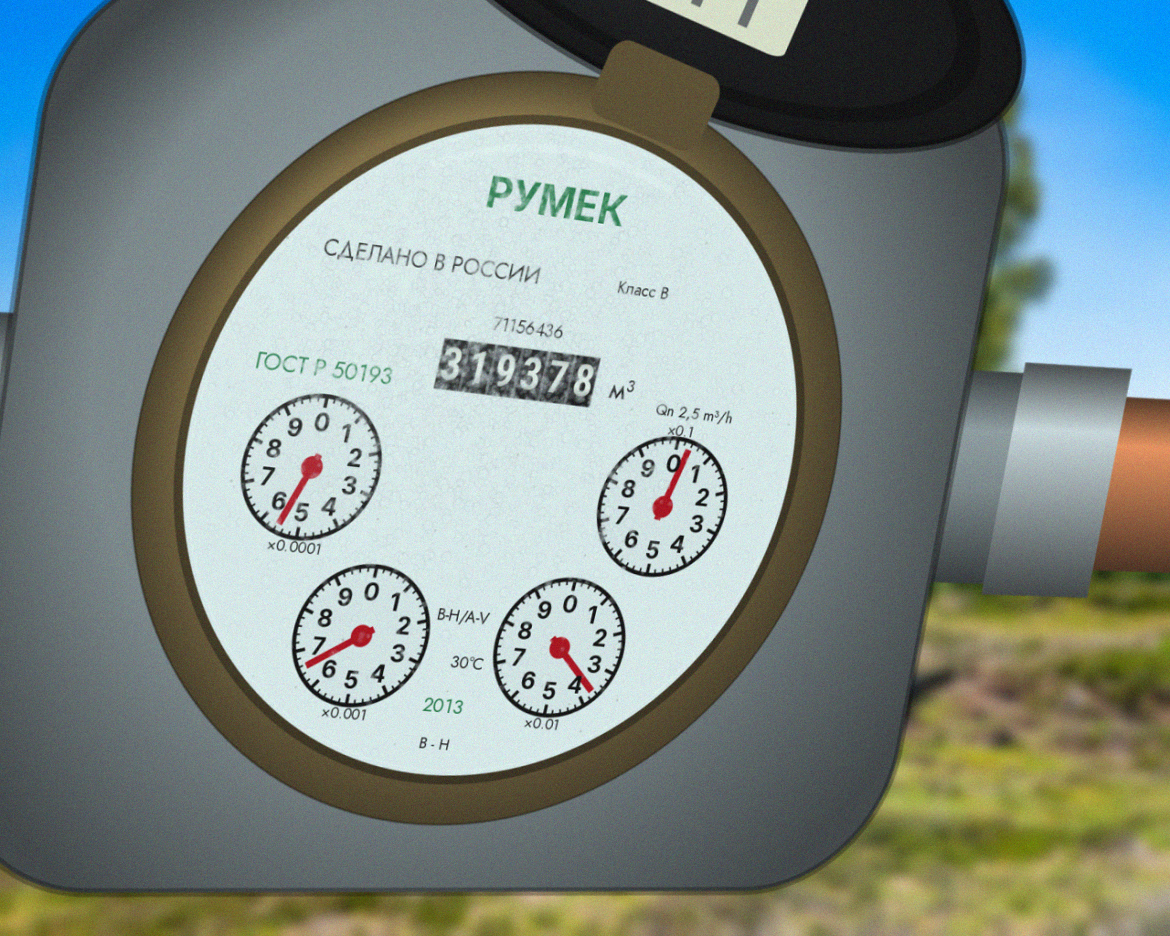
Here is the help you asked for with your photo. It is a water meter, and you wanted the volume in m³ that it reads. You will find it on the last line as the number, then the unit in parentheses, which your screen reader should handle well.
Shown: 319378.0365 (m³)
